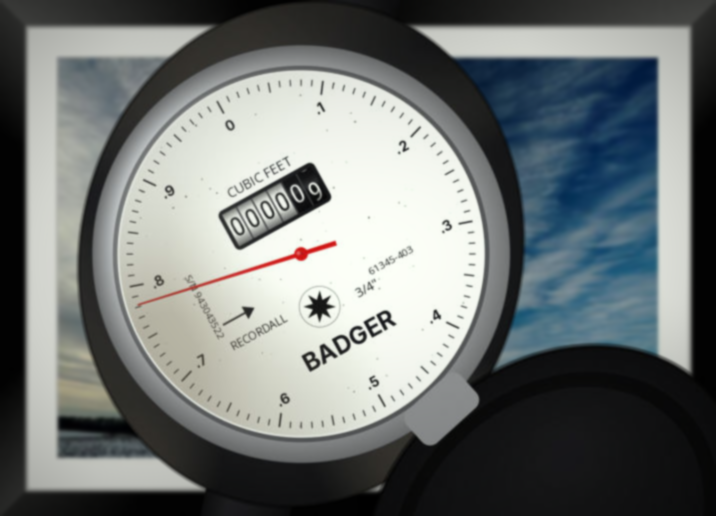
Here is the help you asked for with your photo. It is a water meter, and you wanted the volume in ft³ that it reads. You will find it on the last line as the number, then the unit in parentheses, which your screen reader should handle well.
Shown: 8.78 (ft³)
